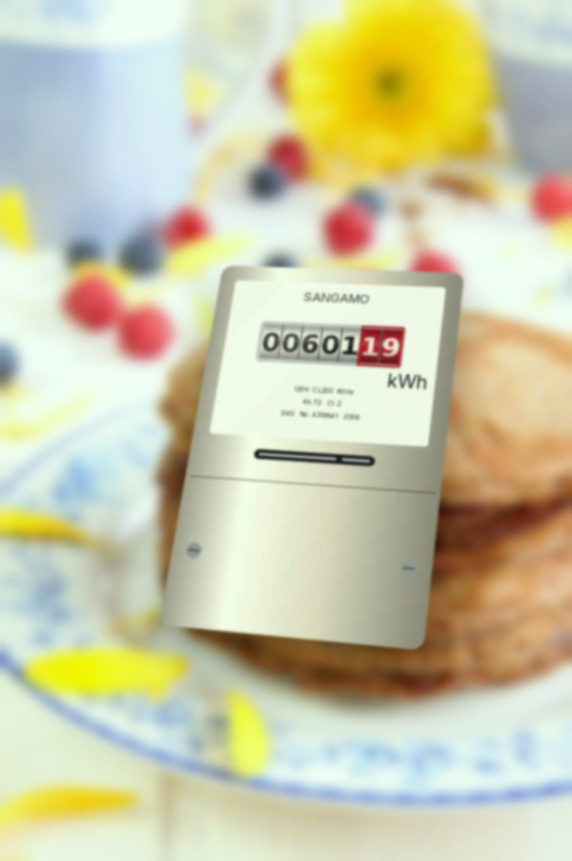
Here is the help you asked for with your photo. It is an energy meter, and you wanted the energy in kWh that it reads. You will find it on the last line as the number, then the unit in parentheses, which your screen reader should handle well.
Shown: 601.19 (kWh)
